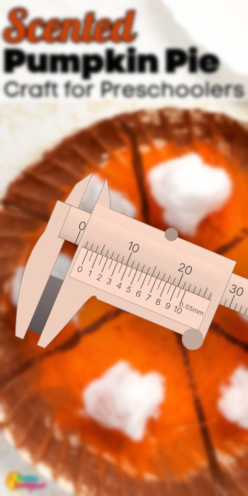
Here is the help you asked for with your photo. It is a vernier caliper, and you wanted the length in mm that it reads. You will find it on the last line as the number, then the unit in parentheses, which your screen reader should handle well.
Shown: 2.6 (mm)
